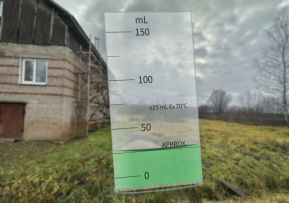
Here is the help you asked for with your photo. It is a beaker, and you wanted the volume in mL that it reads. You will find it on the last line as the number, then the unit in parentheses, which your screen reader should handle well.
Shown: 25 (mL)
